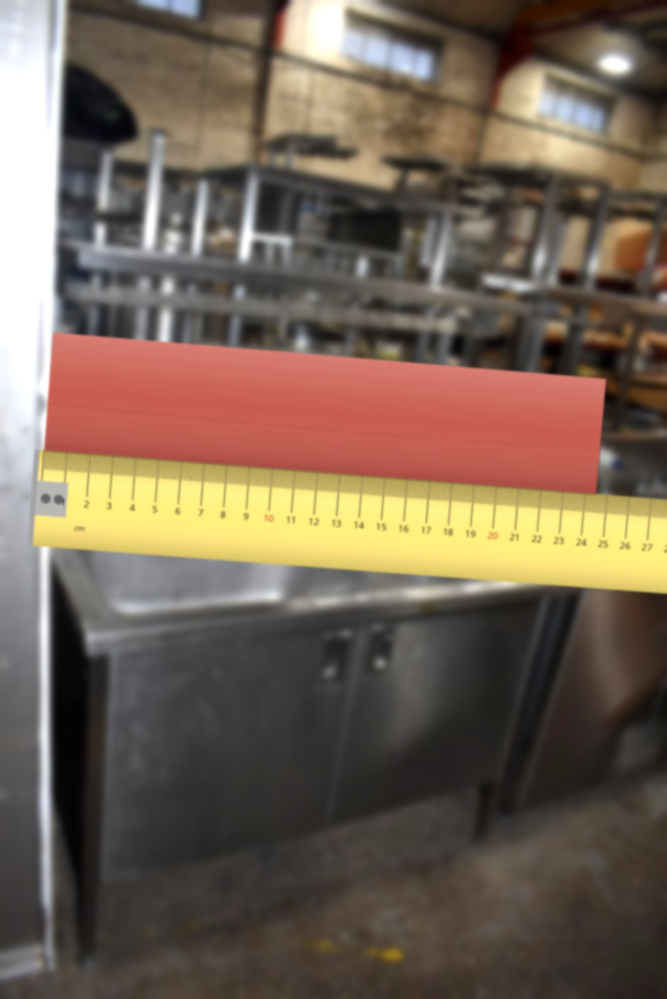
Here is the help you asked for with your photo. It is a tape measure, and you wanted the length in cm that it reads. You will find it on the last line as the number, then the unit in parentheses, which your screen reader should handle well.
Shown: 24.5 (cm)
